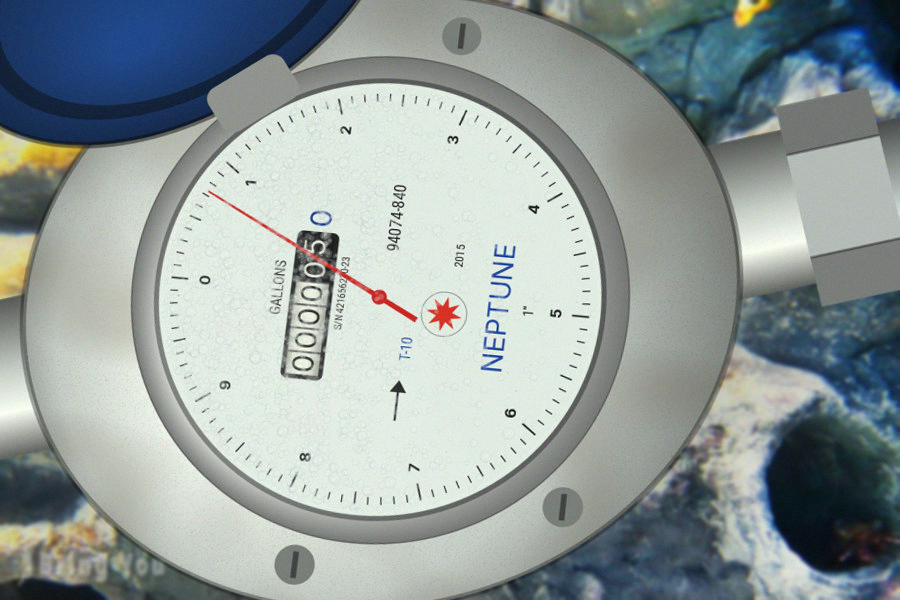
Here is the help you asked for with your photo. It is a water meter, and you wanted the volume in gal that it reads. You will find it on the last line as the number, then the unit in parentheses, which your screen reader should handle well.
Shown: 50.7 (gal)
